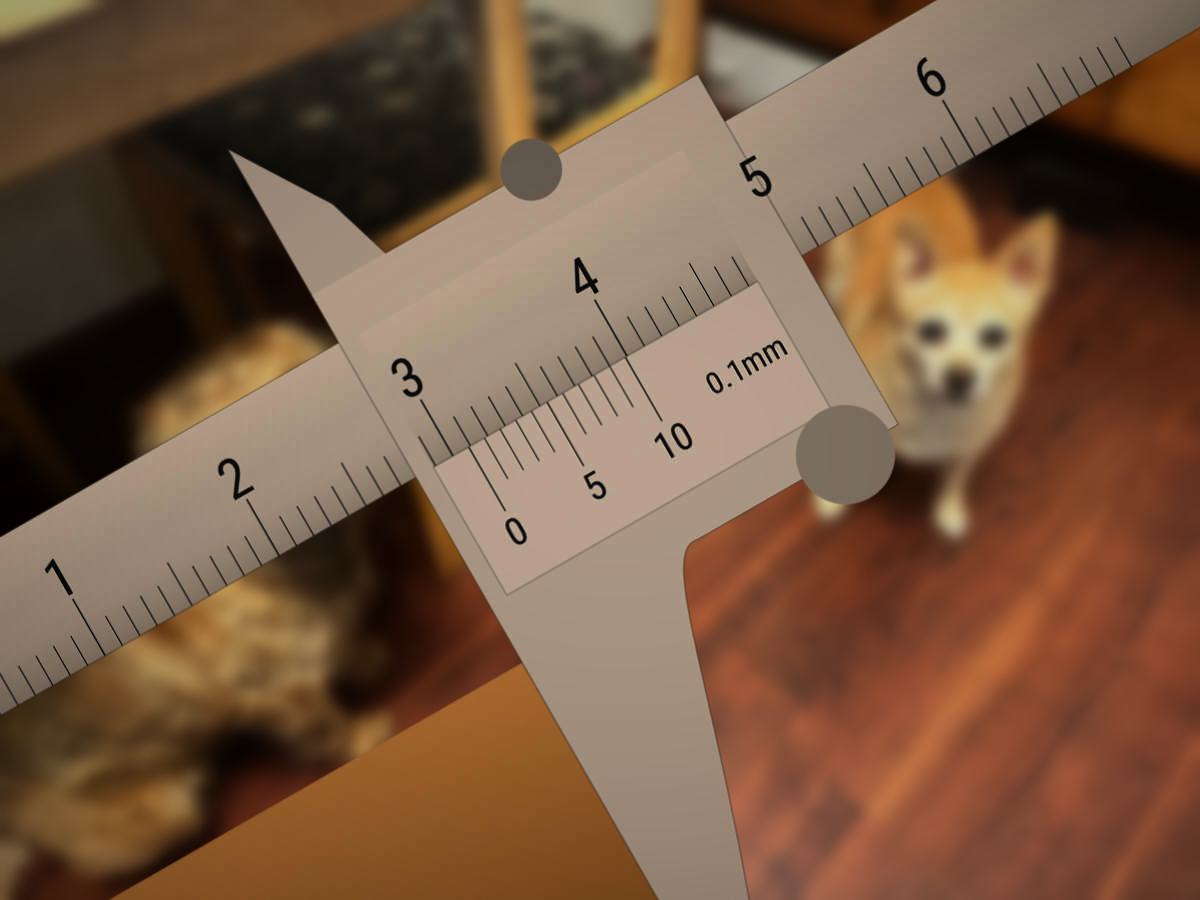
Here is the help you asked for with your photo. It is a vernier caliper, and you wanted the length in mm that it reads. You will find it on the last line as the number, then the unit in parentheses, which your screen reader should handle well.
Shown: 30.9 (mm)
